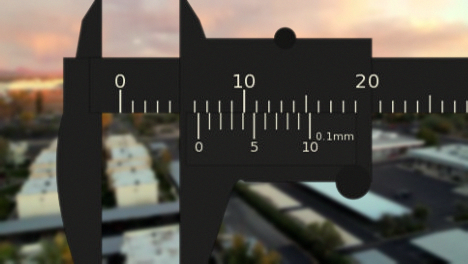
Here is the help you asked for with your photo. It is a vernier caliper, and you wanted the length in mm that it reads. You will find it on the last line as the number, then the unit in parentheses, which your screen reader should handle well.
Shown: 6.3 (mm)
